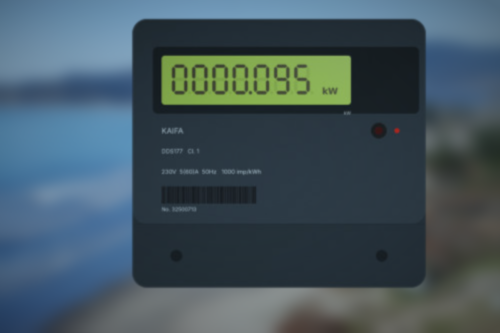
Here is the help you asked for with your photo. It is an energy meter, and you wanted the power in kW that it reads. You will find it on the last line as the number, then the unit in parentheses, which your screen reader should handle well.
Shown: 0.095 (kW)
